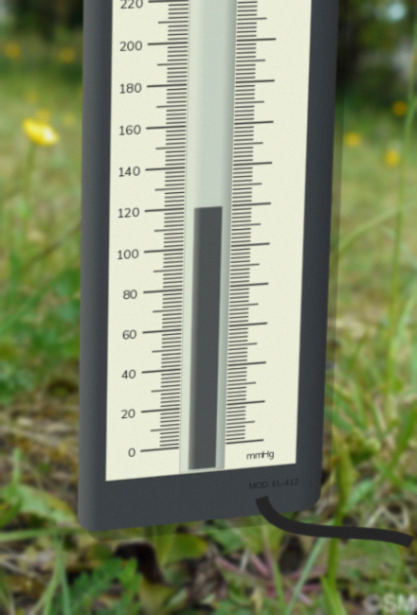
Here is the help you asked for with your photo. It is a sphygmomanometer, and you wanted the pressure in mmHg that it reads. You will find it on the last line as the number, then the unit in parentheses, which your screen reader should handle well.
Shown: 120 (mmHg)
